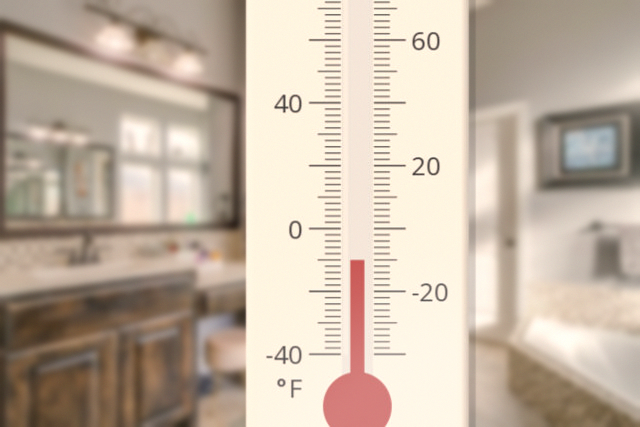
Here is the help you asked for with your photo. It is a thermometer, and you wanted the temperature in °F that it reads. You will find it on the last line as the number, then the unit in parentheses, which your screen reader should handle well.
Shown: -10 (°F)
